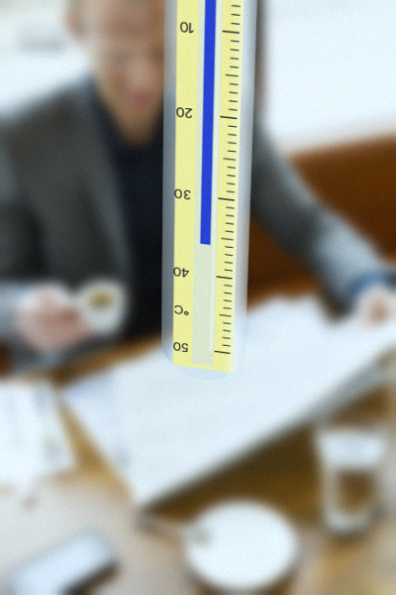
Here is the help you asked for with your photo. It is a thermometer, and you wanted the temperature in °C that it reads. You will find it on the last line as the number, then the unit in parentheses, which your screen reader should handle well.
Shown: 36 (°C)
